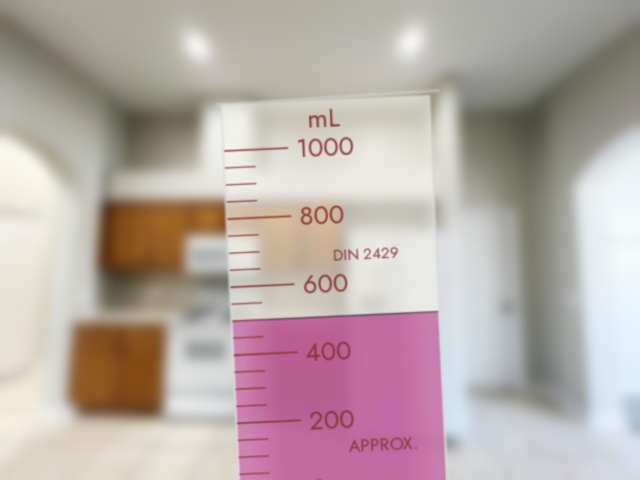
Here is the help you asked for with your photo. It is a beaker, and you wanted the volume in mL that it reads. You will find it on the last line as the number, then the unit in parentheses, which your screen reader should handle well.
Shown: 500 (mL)
